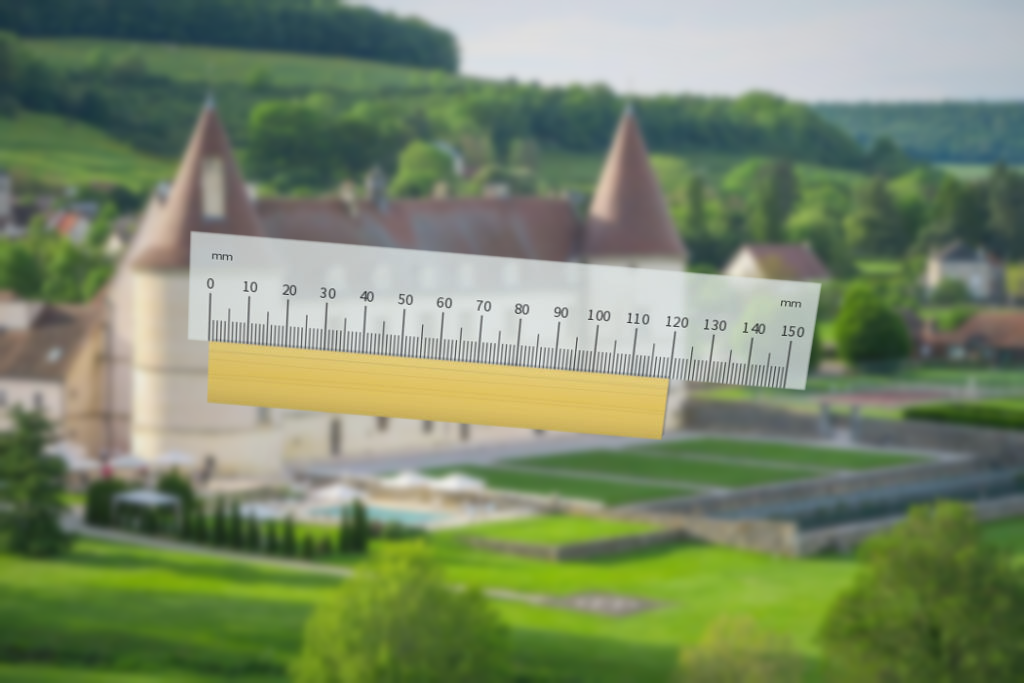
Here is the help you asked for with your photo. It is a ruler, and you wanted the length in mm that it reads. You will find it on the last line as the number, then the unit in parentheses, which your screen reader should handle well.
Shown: 120 (mm)
